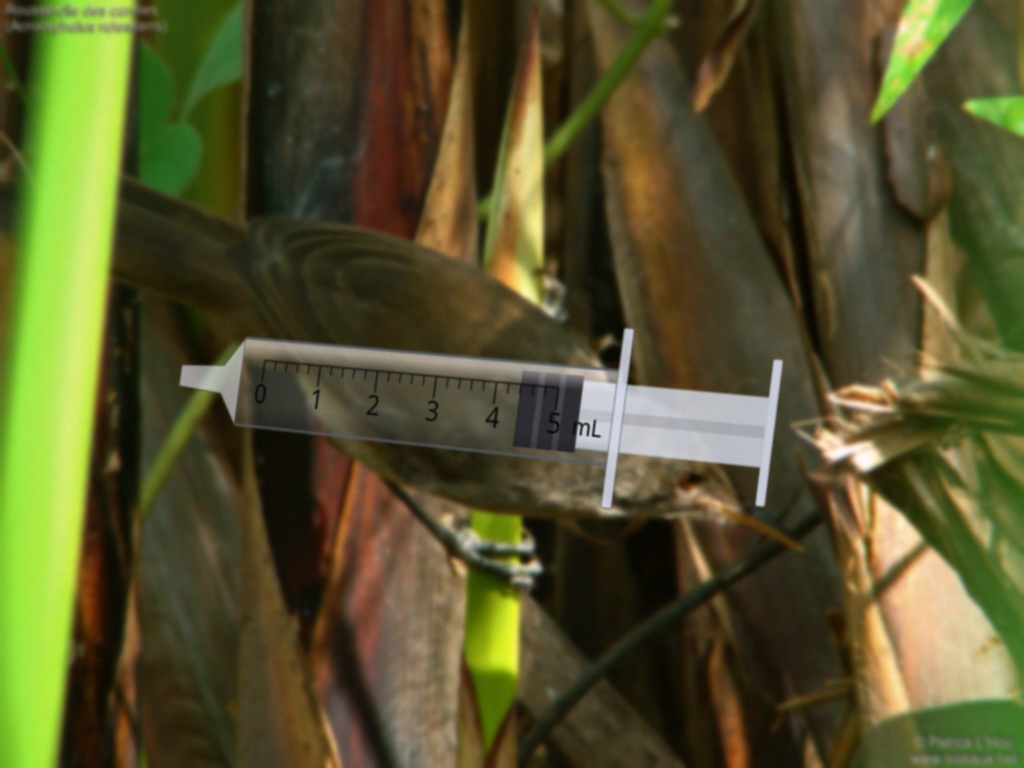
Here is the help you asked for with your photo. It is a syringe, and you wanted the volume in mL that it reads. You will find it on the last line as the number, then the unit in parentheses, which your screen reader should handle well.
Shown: 4.4 (mL)
